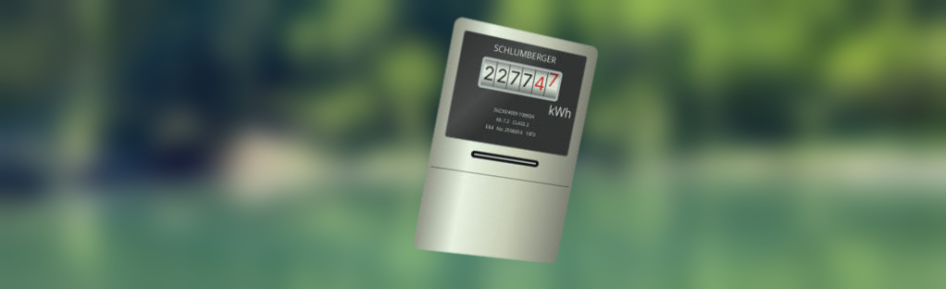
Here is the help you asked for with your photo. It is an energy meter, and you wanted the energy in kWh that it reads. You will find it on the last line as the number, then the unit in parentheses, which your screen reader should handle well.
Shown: 2277.47 (kWh)
